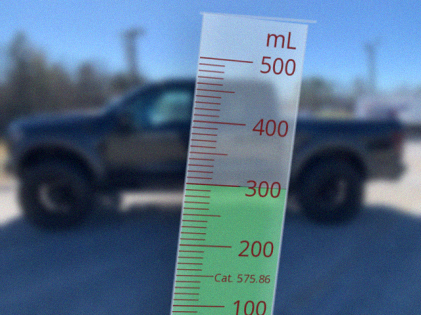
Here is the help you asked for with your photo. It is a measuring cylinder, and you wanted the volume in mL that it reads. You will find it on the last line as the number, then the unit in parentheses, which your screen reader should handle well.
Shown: 300 (mL)
